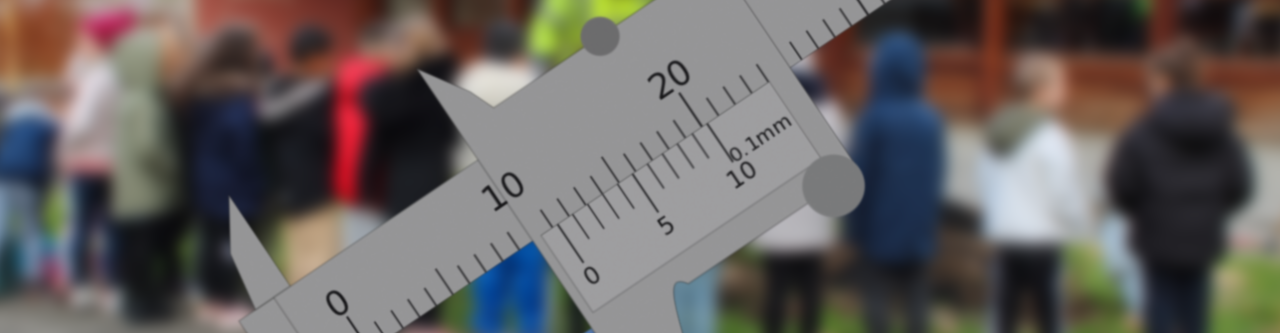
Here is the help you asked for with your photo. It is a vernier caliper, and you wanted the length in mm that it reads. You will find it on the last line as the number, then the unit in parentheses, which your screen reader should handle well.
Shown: 11.3 (mm)
